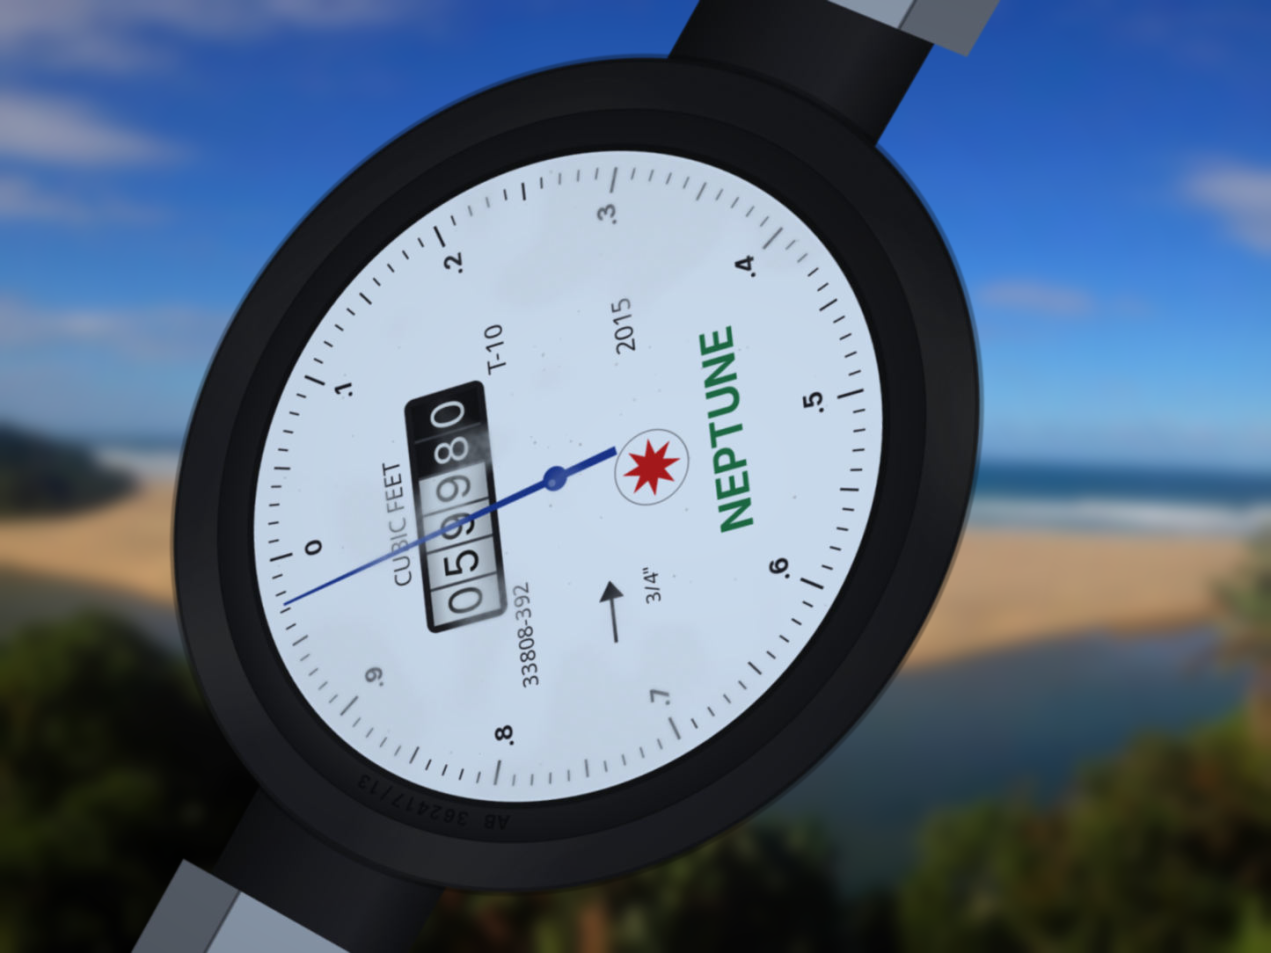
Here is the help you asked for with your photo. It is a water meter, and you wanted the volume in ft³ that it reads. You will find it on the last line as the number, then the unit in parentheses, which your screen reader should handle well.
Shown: 59979.97 (ft³)
